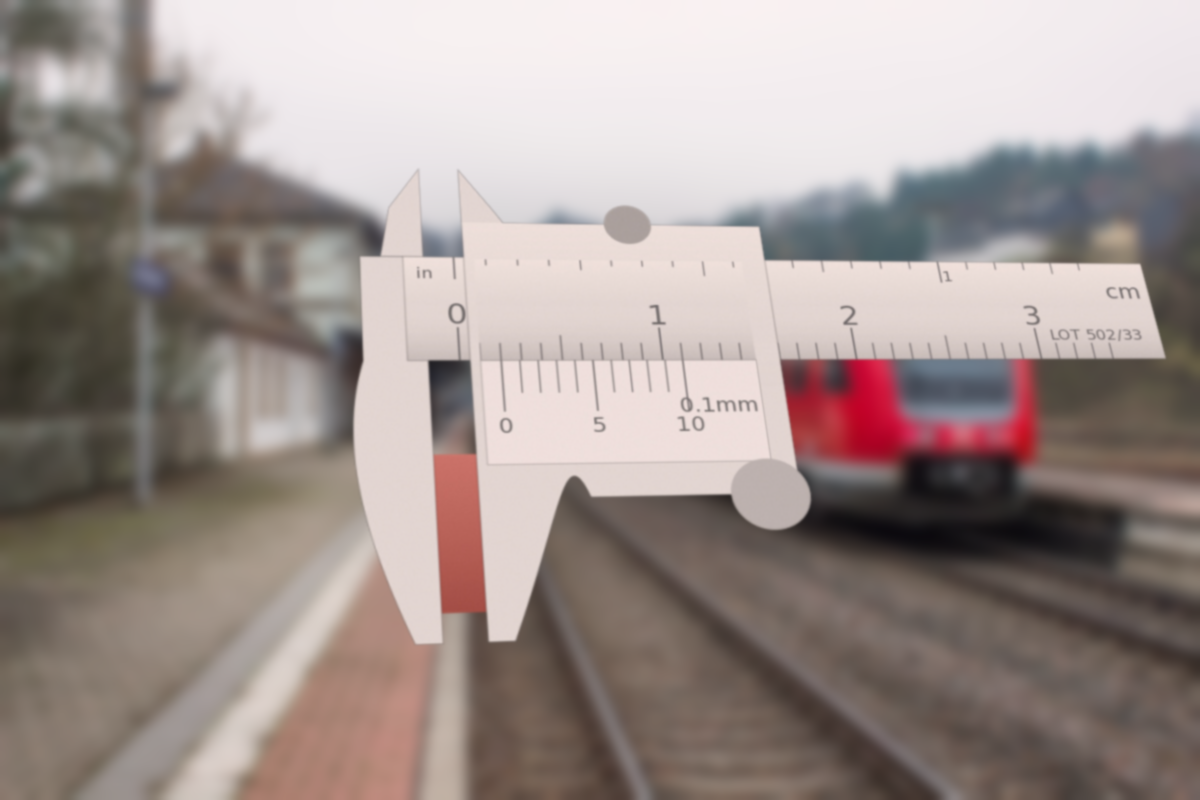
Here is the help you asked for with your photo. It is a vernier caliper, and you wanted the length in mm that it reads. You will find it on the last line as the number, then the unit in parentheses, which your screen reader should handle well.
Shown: 2.0 (mm)
